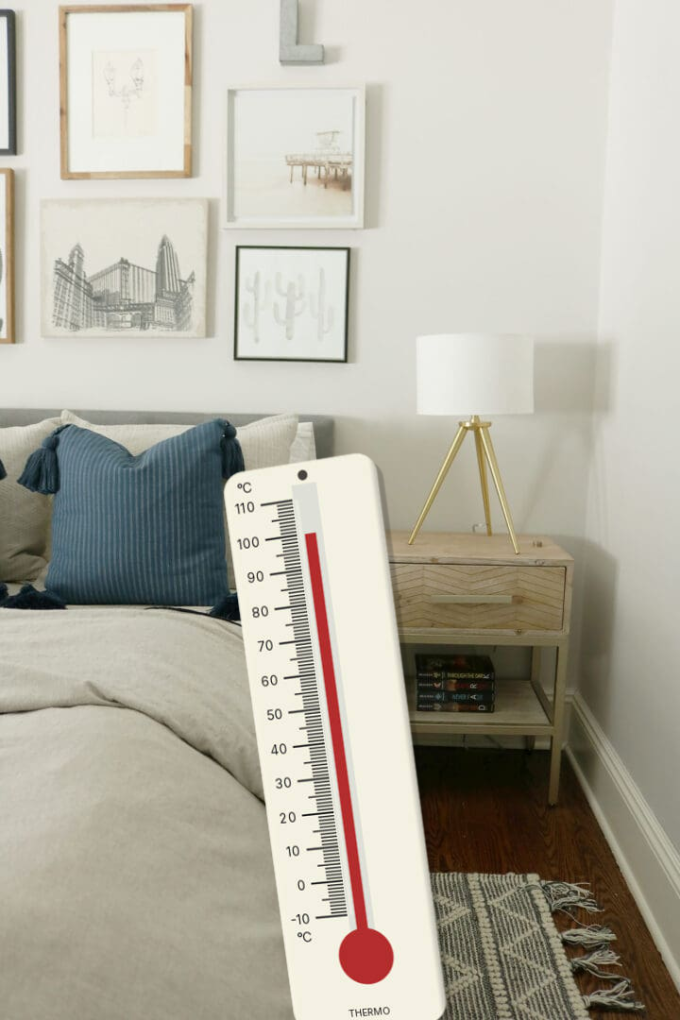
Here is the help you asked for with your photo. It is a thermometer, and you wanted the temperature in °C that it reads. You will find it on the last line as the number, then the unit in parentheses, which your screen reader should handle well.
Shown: 100 (°C)
